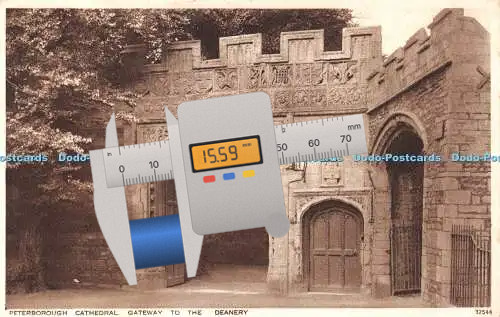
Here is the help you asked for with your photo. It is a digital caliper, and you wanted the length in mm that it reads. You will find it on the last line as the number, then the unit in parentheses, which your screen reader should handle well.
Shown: 15.59 (mm)
